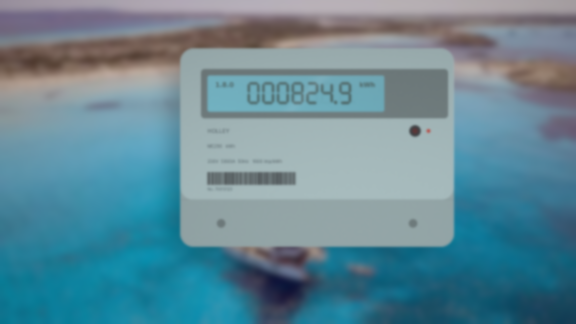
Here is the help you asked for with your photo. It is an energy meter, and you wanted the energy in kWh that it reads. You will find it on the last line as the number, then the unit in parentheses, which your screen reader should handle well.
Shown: 824.9 (kWh)
